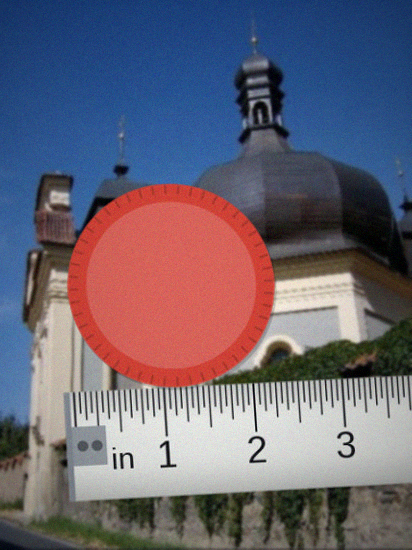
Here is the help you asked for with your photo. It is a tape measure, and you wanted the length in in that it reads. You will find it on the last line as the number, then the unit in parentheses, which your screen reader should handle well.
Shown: 2.3125 (in)
